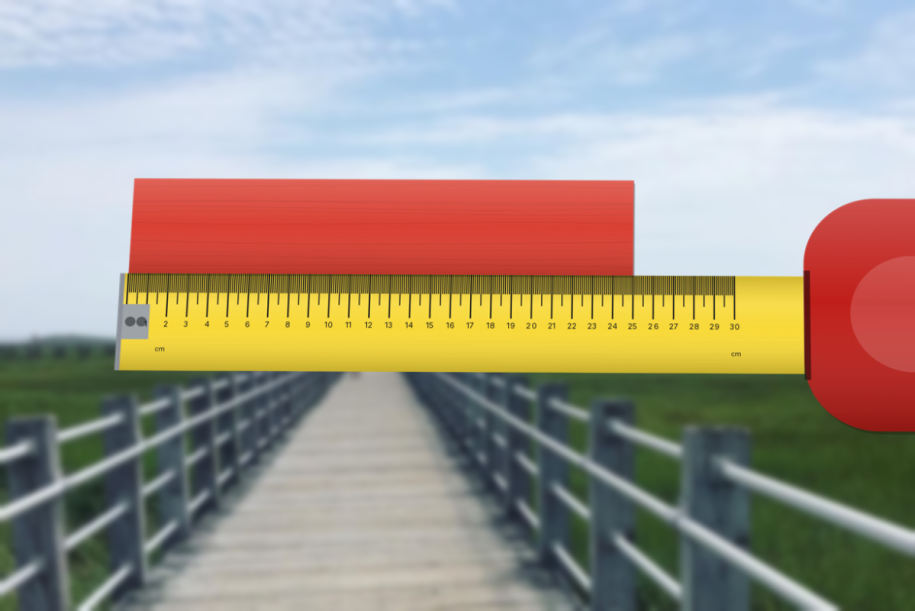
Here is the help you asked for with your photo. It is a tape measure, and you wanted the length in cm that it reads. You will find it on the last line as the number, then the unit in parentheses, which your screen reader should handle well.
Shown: 25 (cm)
